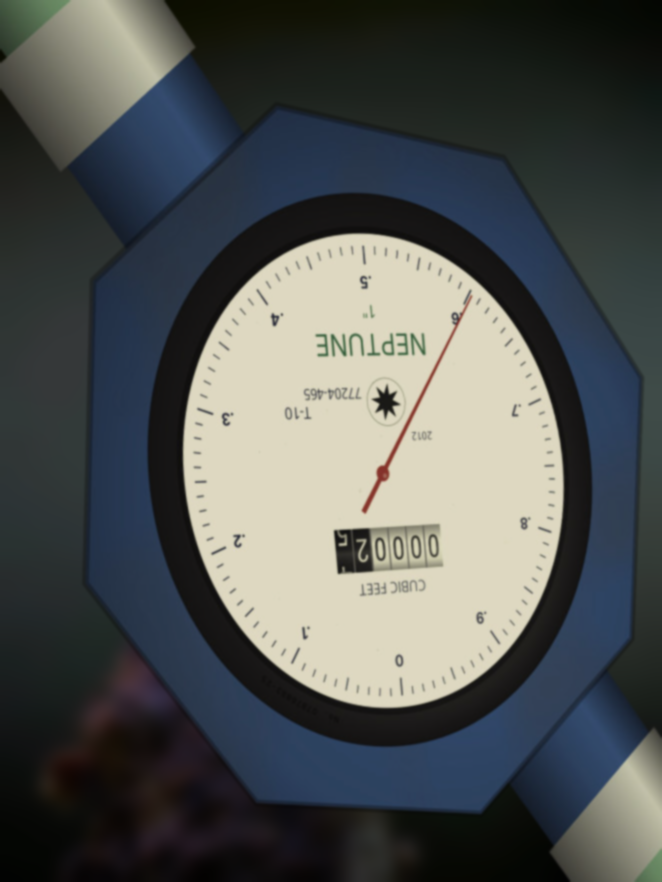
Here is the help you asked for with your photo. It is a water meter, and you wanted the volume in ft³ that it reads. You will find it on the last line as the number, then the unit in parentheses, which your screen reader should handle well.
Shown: 24.60 (ft³)
